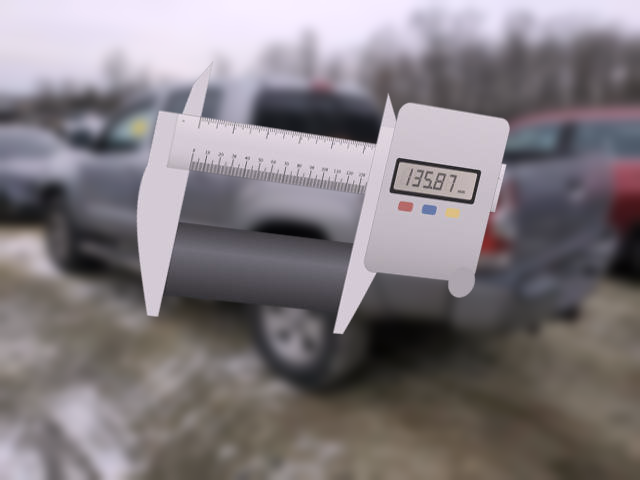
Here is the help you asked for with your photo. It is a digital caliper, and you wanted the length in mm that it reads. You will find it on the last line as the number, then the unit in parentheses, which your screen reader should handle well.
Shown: 135.87 (mm)
